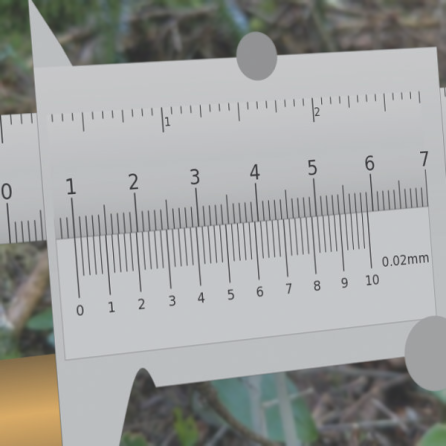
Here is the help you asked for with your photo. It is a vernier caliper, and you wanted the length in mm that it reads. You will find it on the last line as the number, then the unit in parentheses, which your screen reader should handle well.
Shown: 10.0 (mm)
